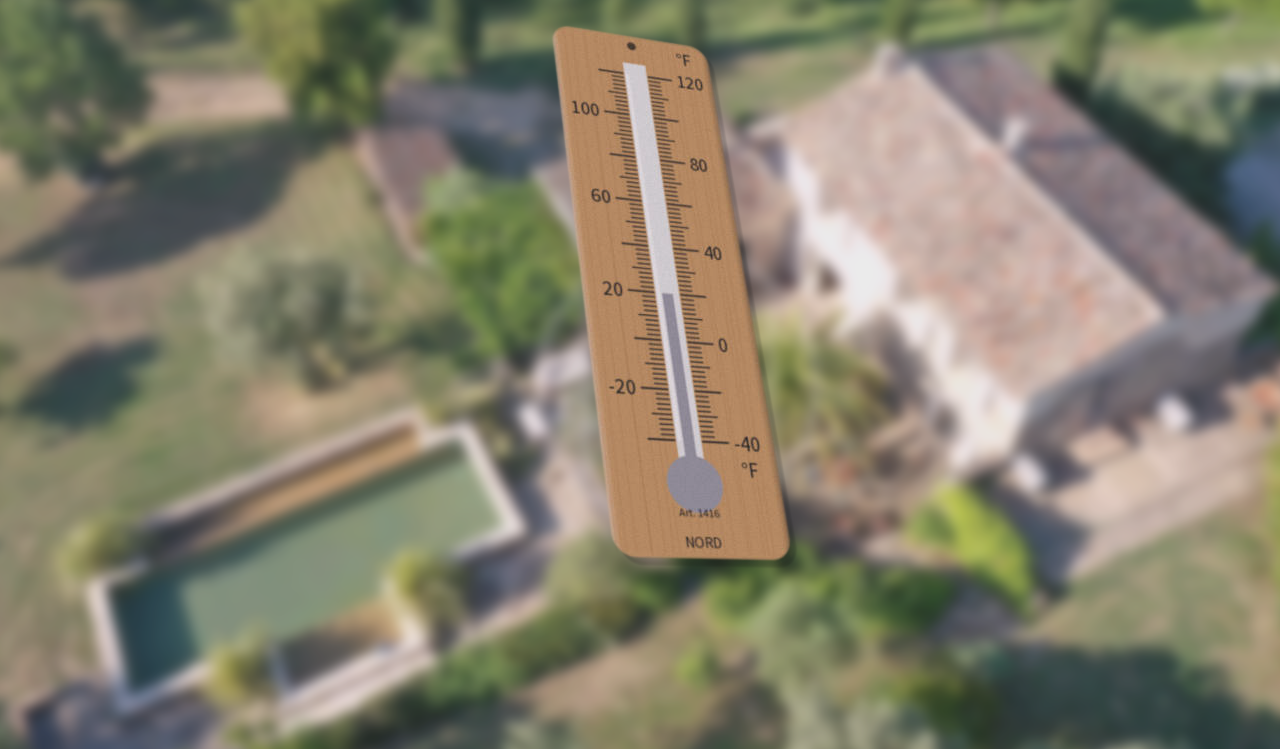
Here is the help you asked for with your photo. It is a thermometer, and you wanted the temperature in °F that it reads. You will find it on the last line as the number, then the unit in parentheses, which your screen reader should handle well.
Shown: 20 (°F)
